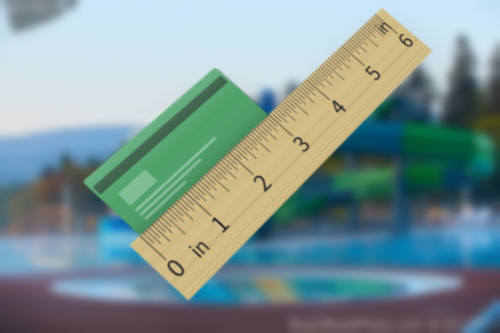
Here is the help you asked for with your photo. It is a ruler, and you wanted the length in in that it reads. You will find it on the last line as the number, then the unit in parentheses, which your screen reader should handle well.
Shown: 3 (in)
